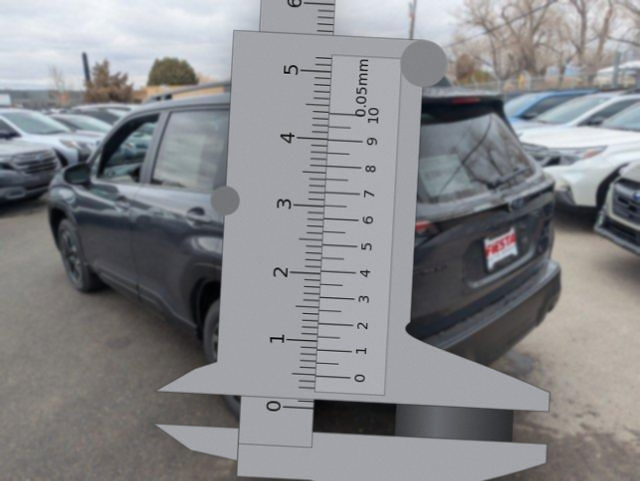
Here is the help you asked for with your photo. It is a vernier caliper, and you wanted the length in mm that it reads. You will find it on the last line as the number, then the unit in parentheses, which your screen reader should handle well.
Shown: 4.8 (mm)
